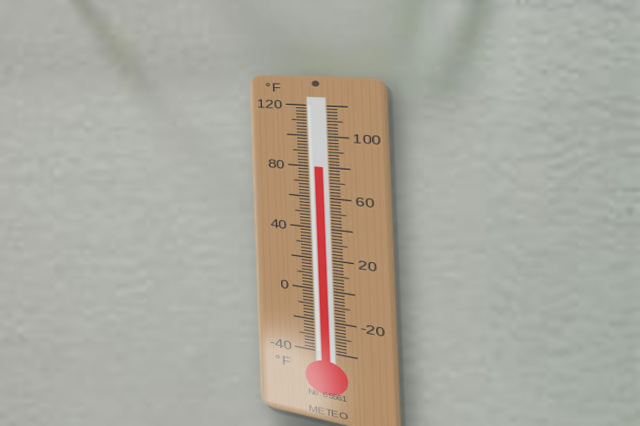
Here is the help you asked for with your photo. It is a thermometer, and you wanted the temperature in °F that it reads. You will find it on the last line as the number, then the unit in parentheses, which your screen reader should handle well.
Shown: 80 (°F)
